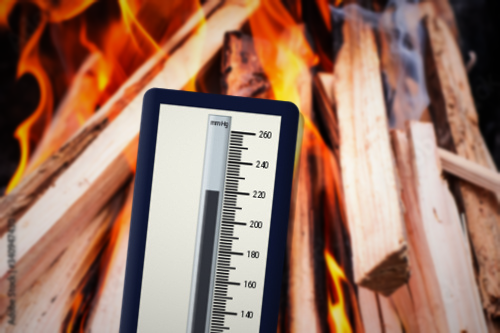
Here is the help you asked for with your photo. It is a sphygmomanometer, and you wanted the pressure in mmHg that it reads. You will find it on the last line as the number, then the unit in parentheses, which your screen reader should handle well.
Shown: 220 (mmHg)
